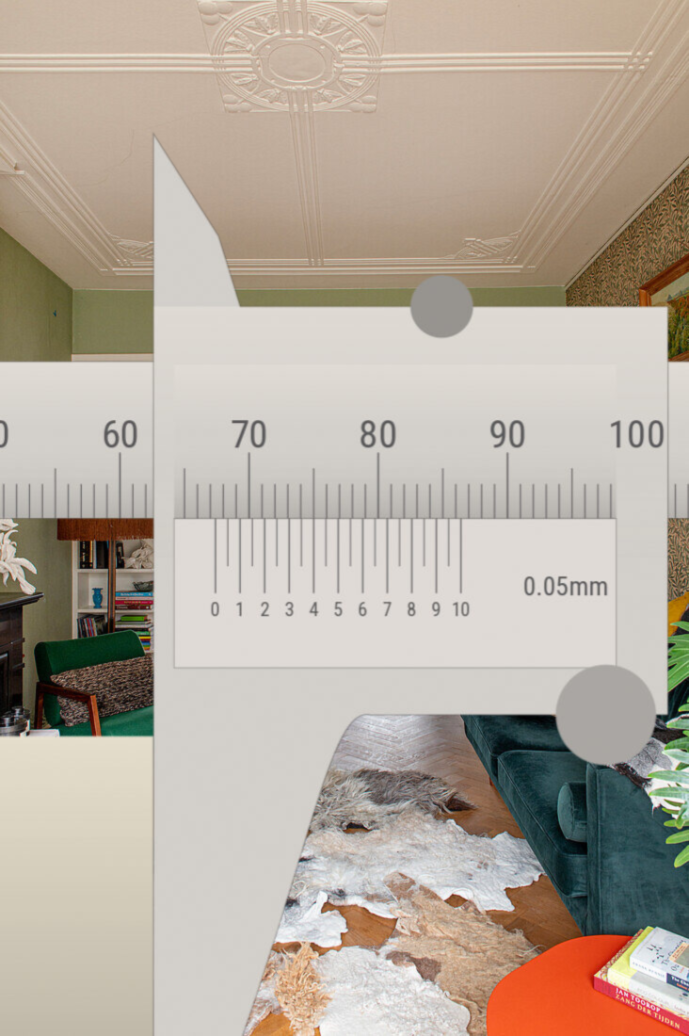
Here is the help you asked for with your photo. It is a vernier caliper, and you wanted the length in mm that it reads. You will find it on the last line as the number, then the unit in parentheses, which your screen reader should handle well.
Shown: 67.4 (mm)
